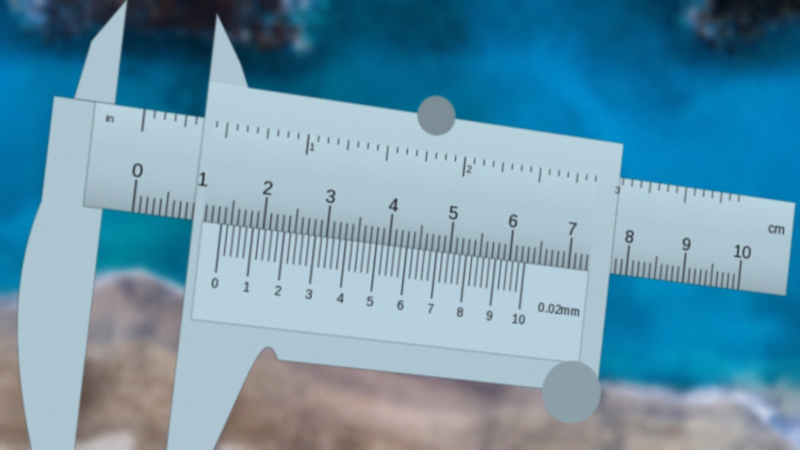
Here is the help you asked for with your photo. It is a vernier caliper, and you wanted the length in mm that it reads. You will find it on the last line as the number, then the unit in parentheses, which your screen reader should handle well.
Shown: 13.5 (mm)
